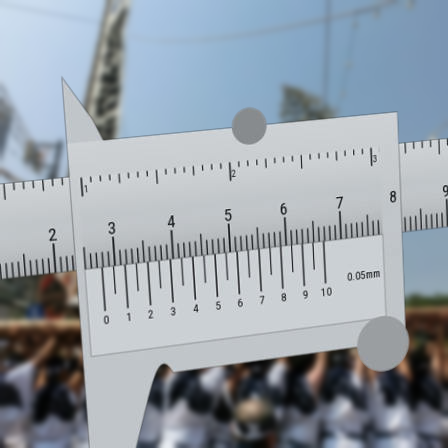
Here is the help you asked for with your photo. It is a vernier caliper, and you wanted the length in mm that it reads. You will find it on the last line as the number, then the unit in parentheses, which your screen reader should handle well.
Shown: 27.8 (mm)
